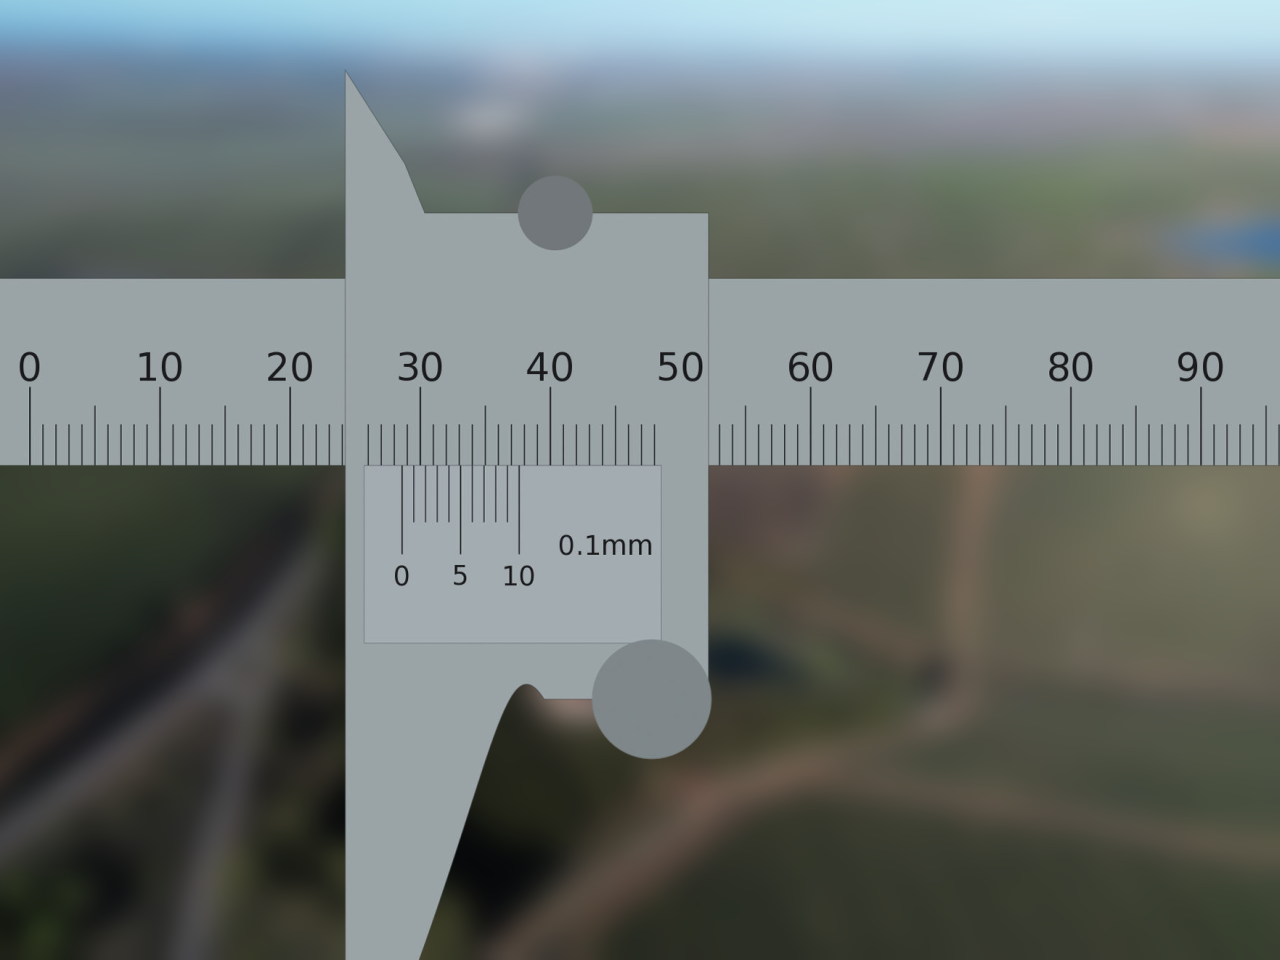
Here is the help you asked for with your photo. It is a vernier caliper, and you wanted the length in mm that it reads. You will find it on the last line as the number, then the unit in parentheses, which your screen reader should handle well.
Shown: 28.6 (mm)
